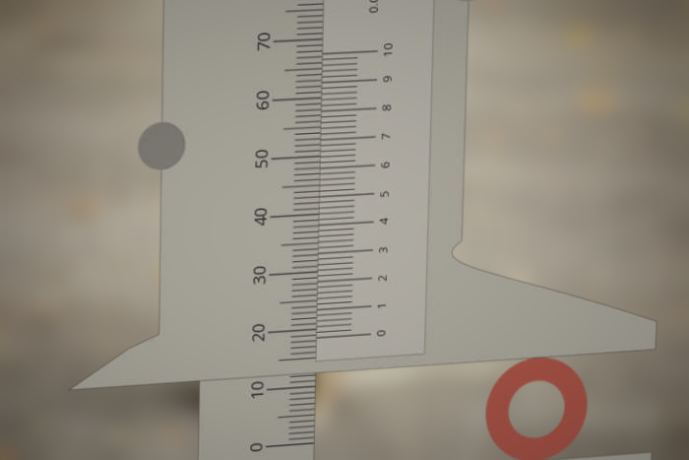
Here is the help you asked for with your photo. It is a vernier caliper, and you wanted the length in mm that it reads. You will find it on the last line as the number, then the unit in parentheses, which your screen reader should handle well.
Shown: 18.5 (mm)
